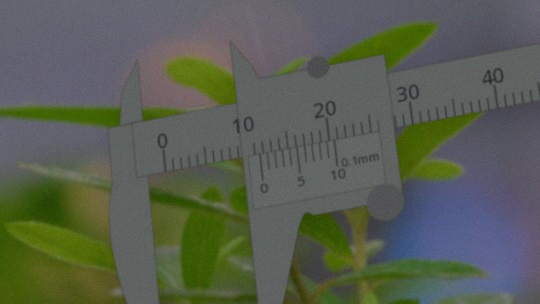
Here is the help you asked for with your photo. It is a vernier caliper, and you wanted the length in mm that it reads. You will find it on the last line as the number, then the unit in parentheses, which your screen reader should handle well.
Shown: 11.6 (mm)
